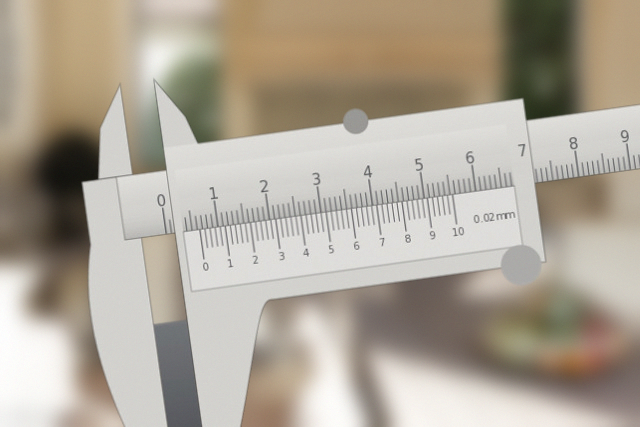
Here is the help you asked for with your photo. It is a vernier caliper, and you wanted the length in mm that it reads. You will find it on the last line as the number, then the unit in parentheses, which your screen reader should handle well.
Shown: 6.5 (mm)
